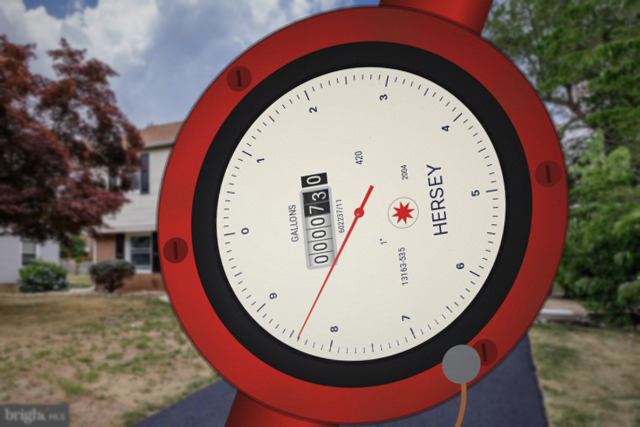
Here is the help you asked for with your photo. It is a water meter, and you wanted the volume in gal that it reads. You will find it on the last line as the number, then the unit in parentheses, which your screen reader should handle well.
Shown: 728.4 (gal)
